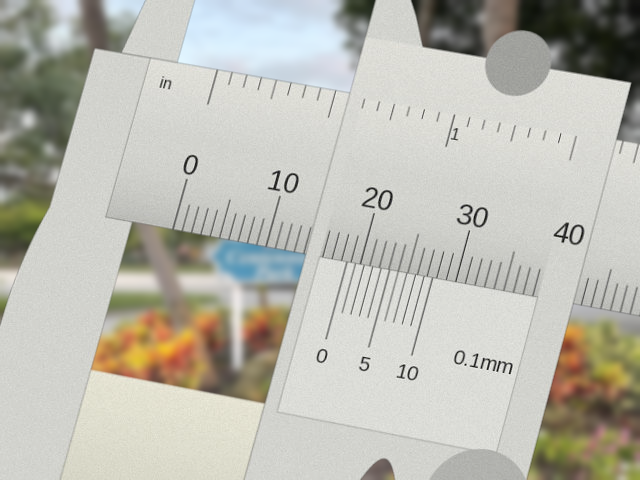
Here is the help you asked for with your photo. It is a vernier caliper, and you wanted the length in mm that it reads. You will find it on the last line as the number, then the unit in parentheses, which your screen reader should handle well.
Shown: 18.6 (mm)
